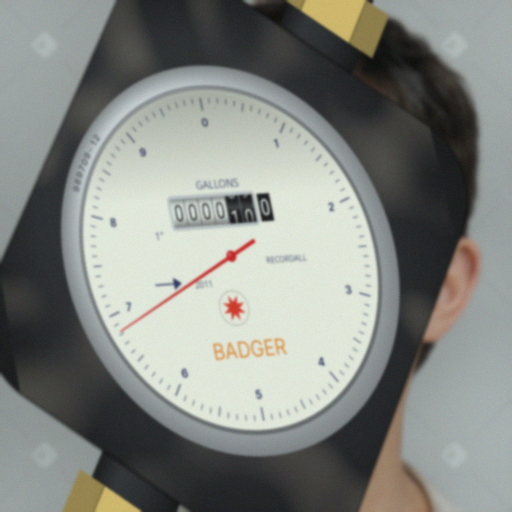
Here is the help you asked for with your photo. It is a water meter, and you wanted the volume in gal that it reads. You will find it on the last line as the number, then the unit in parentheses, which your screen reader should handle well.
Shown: 96.8 (gal)
